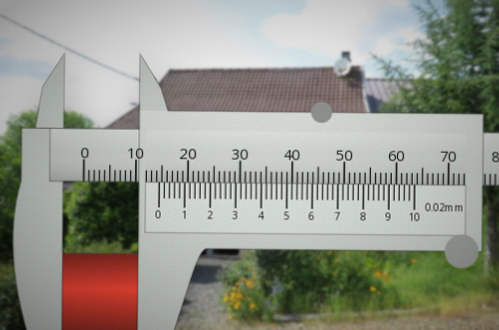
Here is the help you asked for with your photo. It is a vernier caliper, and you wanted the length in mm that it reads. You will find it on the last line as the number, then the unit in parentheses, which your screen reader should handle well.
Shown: 14.5 (mm)
